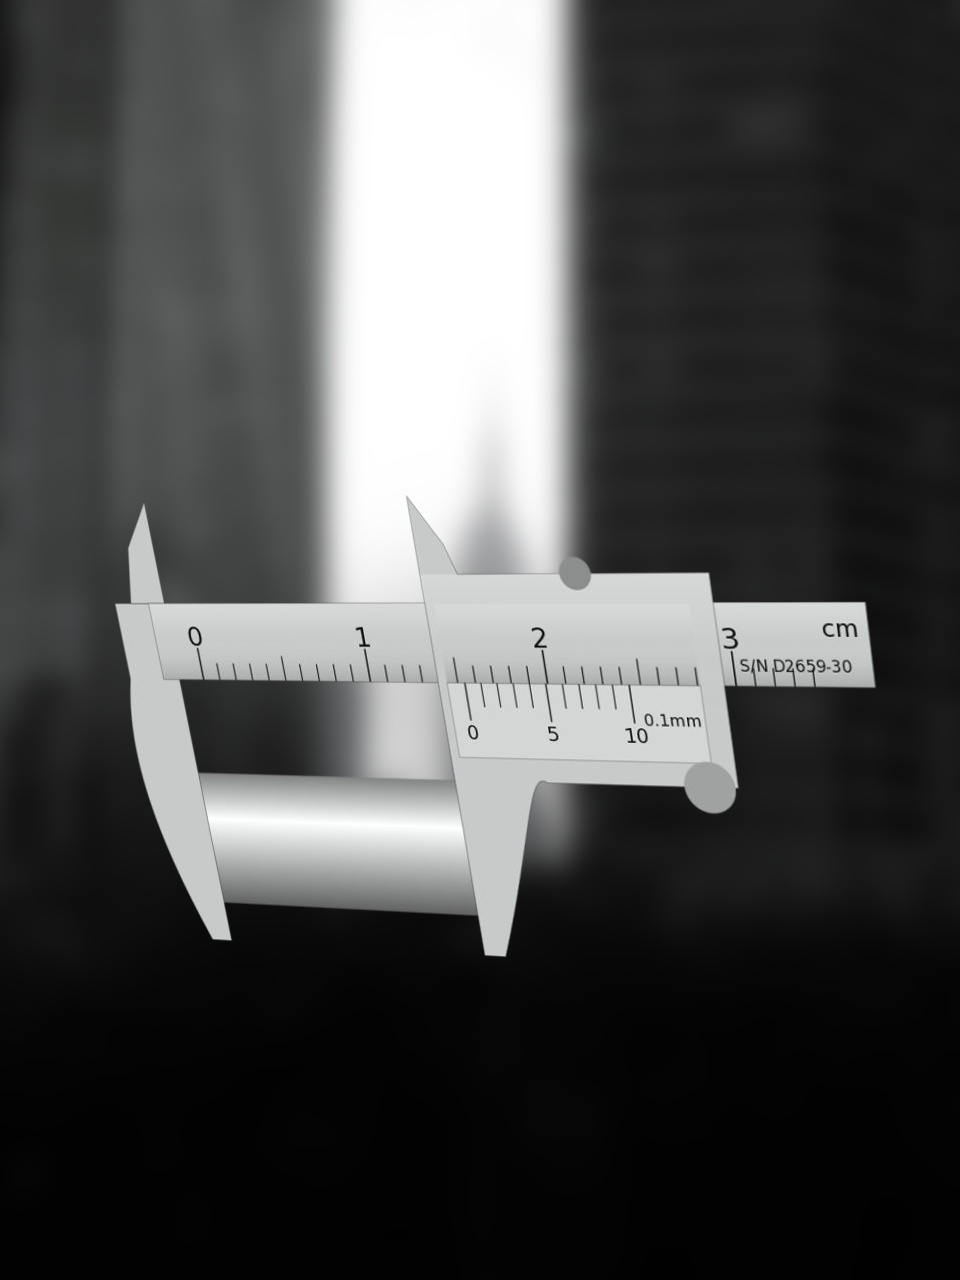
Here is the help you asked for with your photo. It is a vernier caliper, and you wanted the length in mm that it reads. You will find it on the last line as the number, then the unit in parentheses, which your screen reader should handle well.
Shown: 15.4 (mm)
